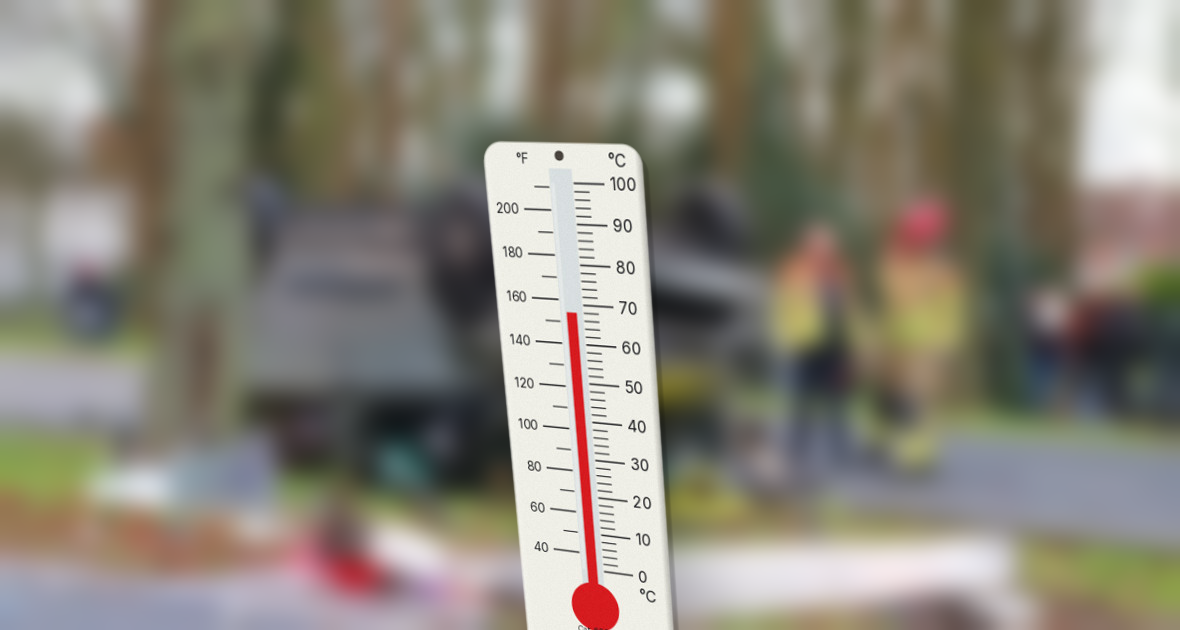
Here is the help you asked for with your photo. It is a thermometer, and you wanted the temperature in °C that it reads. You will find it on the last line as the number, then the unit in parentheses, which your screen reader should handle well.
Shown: 68 (°C)
